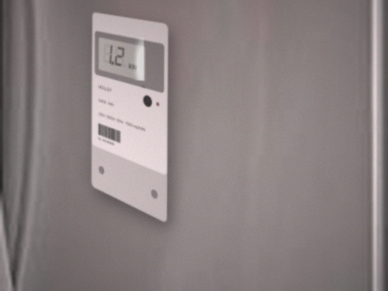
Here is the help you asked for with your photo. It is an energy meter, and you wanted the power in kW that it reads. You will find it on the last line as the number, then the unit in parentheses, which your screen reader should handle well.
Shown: 1.2 (kW)
